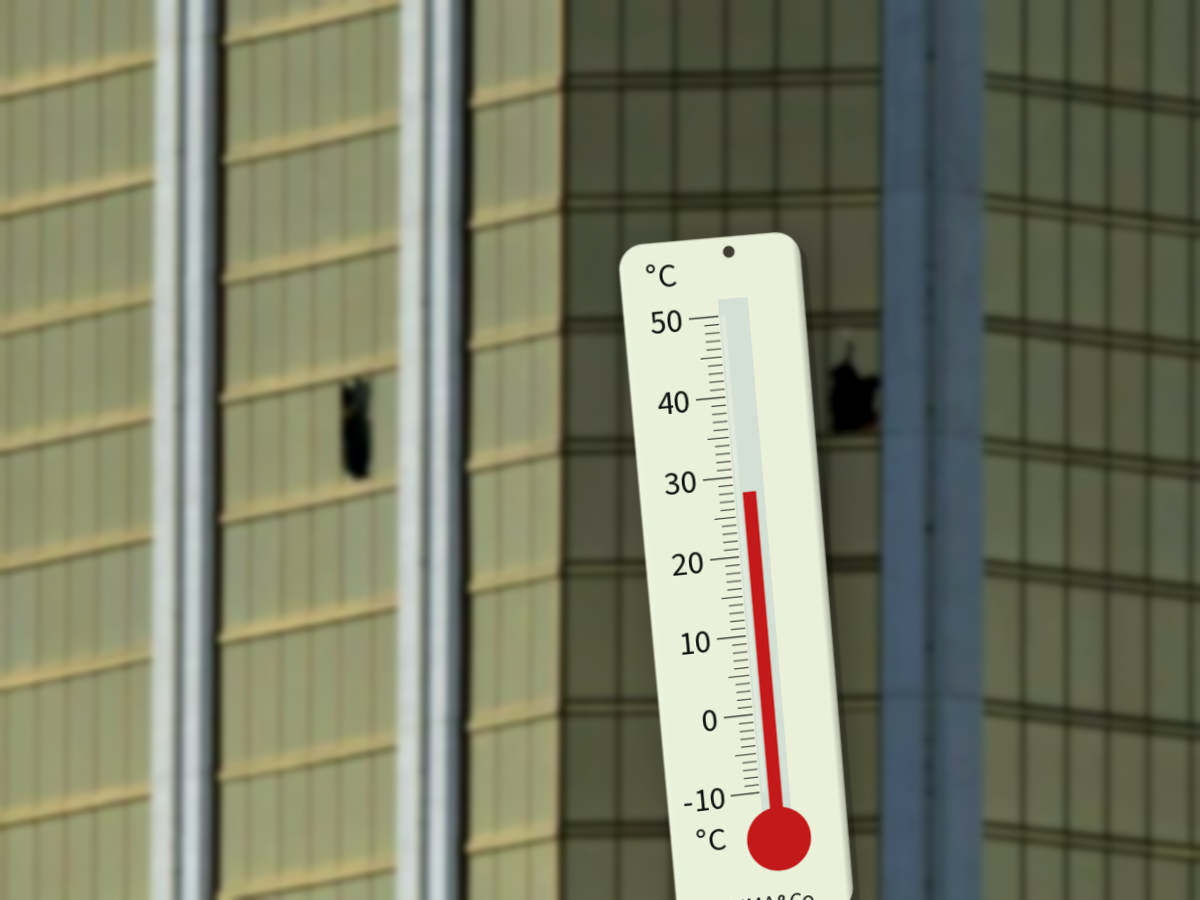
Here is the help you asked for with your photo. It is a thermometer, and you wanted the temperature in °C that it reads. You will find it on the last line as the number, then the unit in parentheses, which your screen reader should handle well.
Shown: 28 (°C)
